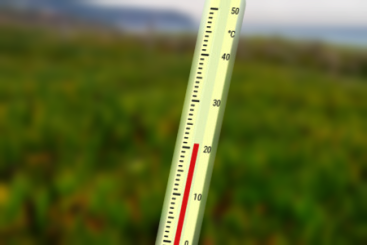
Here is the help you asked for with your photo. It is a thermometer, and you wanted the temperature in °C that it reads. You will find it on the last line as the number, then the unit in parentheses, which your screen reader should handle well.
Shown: 21 (°C)
